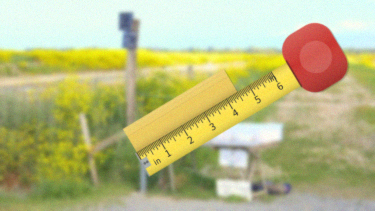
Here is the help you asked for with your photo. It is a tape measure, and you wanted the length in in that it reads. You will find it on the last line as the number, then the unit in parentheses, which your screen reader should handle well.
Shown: 4.5 (in)
